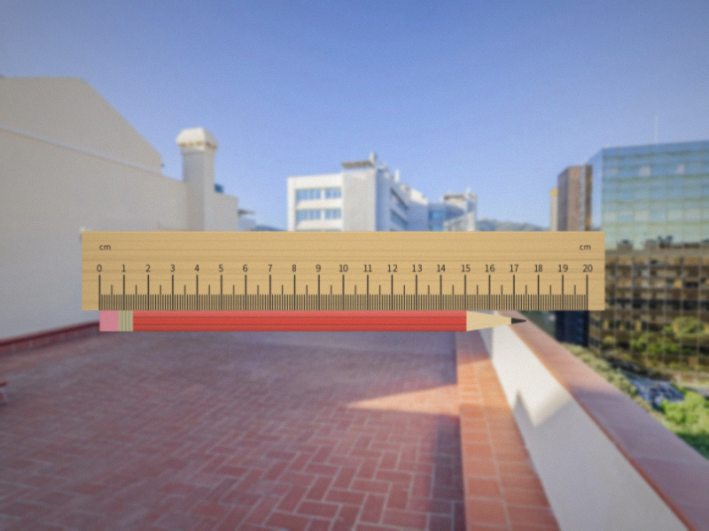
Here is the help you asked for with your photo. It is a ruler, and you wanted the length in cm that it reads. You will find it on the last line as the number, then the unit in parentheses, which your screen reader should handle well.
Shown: 17.5 (cm)
